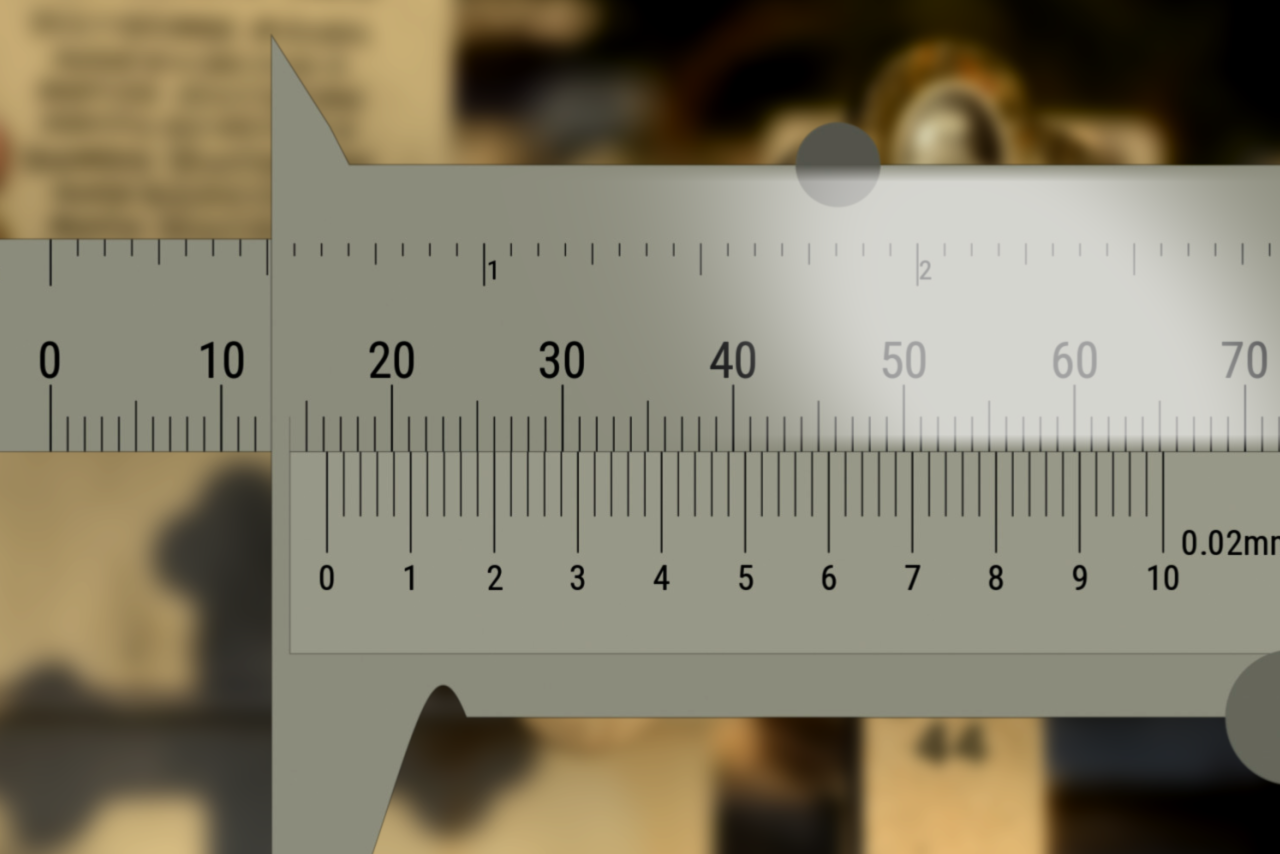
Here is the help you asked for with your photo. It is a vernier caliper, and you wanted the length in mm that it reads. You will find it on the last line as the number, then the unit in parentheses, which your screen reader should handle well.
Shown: 16.2 (mm)
